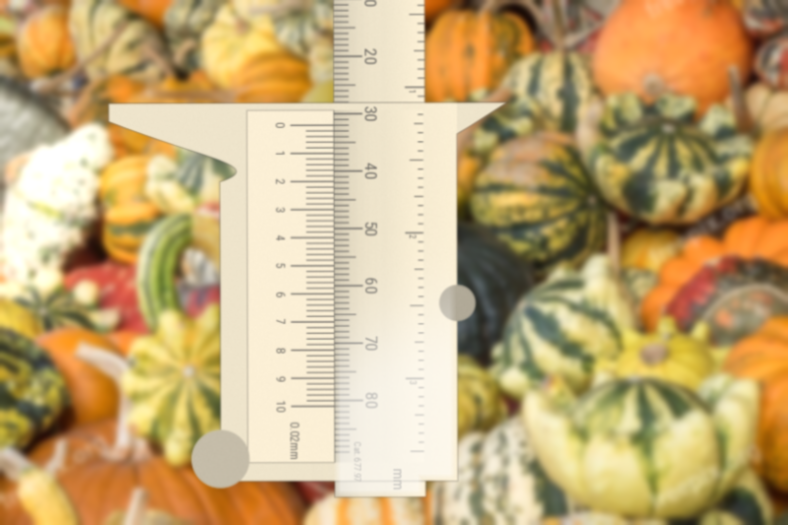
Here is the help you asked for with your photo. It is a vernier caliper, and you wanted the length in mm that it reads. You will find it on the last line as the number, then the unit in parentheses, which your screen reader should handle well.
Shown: 32.0 (mm)
